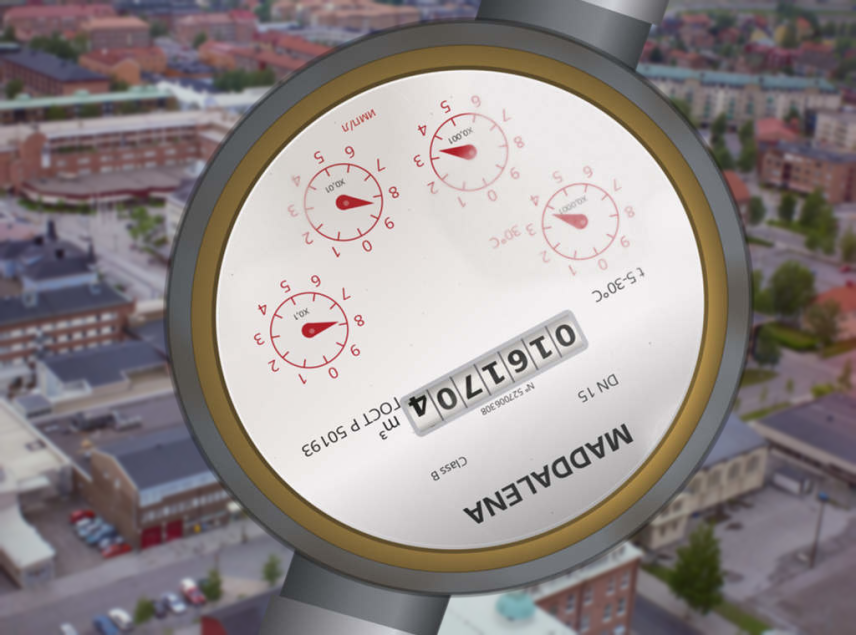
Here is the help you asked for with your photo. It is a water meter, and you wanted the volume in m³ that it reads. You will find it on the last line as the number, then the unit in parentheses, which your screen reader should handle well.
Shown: 161703.7833 (m³)
